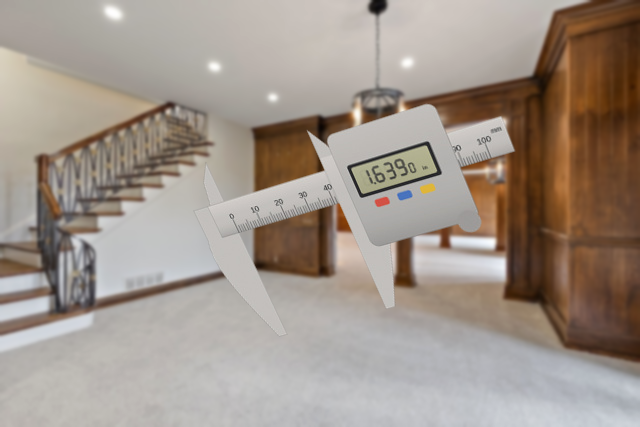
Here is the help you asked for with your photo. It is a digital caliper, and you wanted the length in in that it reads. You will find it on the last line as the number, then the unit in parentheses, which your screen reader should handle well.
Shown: 1.6390 (in)
